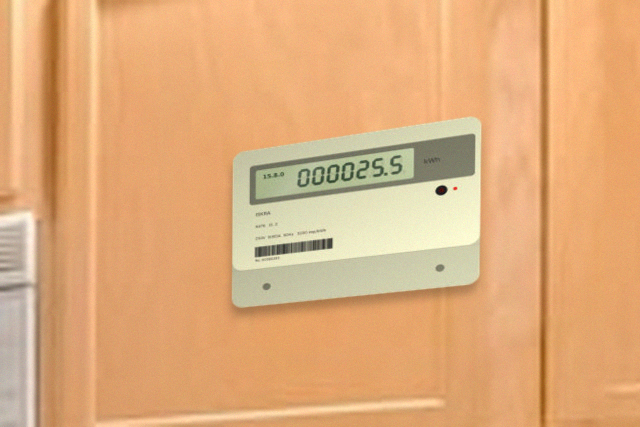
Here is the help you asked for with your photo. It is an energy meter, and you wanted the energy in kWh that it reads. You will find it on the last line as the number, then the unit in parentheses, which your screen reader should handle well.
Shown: 25.5 (kWh)
